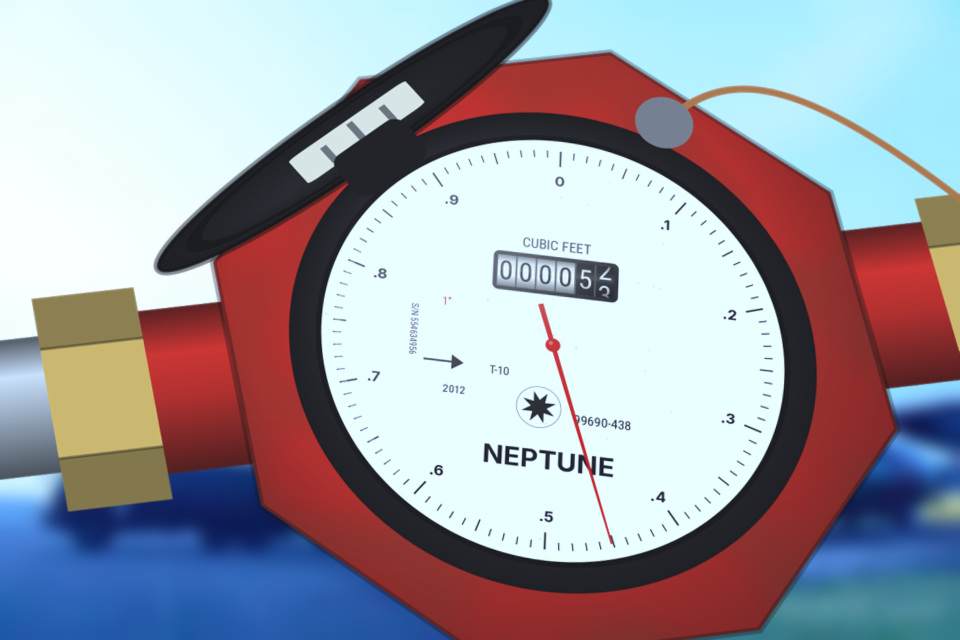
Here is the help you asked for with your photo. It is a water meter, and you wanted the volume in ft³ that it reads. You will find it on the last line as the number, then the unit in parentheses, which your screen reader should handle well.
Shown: 52.45 (ft³)
